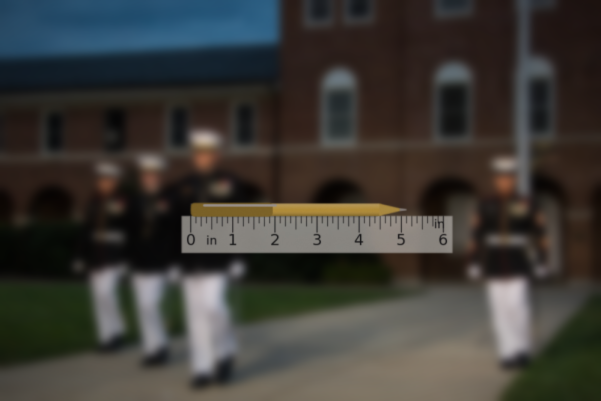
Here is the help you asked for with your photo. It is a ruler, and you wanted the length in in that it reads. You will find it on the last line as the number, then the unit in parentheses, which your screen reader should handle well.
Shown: 5.125 (in)
